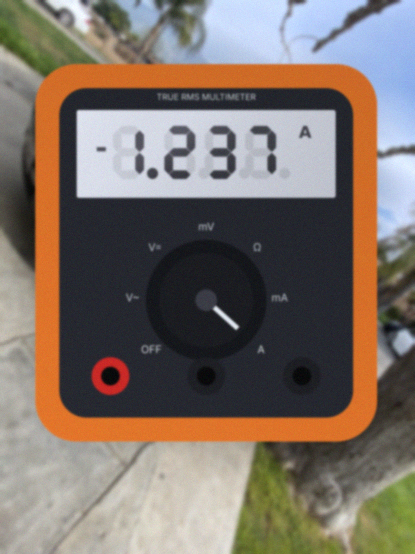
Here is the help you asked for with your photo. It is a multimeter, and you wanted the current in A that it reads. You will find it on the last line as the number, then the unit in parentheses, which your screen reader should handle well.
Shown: -1.237 (A)
